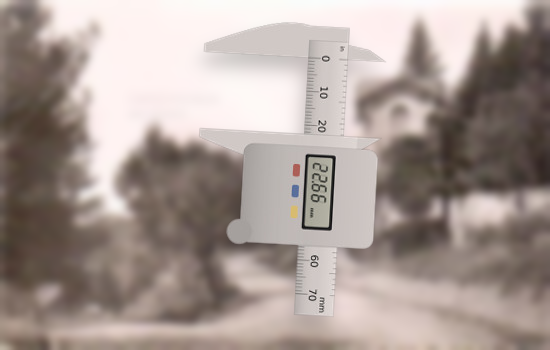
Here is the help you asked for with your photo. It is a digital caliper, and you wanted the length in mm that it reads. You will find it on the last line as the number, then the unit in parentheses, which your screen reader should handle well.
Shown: 22.66 (mm)
